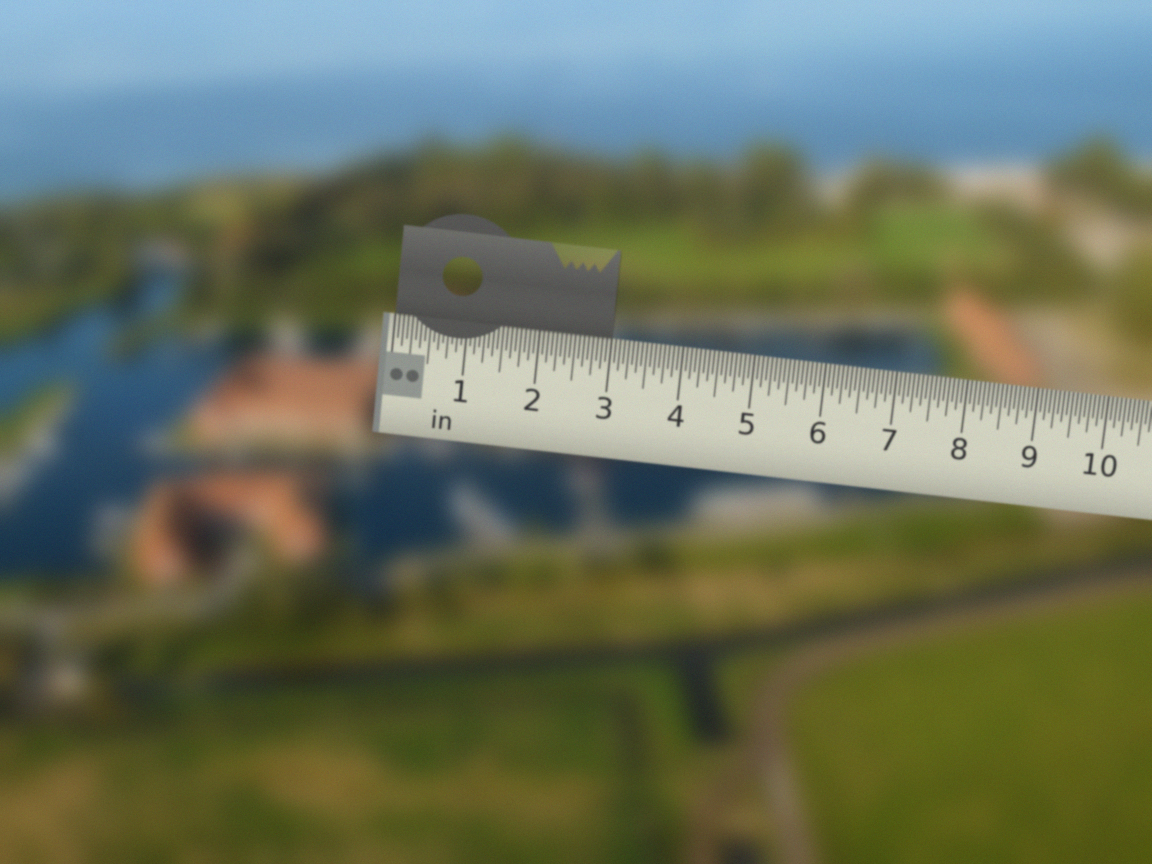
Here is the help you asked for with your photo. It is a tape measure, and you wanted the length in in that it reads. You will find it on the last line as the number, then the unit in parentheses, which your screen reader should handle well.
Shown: 3 (in)
